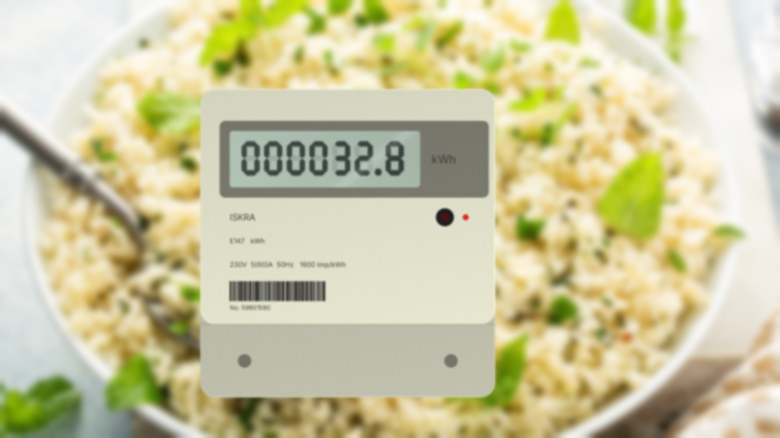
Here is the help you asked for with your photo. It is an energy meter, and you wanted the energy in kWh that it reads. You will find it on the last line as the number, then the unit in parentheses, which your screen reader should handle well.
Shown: 32.8 (kWh)
